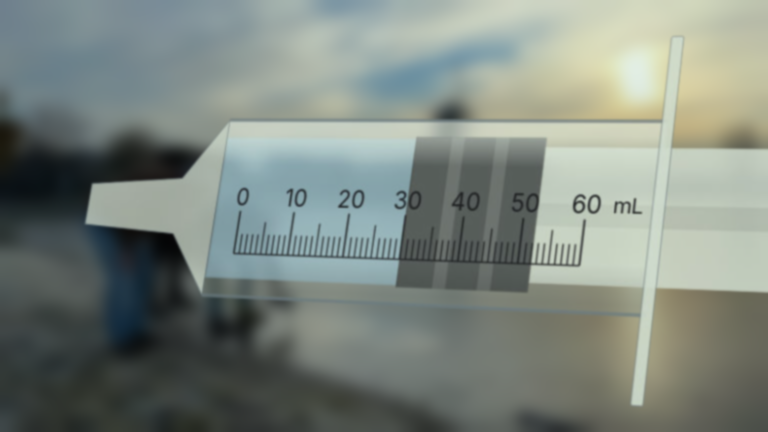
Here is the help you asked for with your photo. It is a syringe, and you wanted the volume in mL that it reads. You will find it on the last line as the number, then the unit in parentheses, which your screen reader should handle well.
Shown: 30 (mL)
